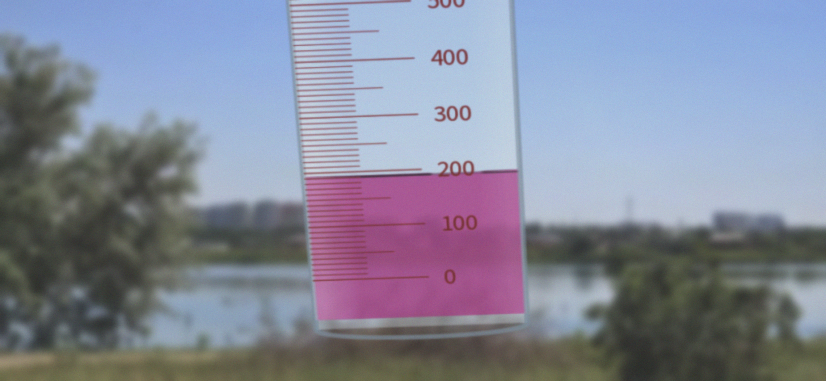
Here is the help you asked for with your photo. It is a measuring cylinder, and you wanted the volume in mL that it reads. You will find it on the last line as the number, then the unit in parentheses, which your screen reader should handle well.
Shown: 190 (mL)
